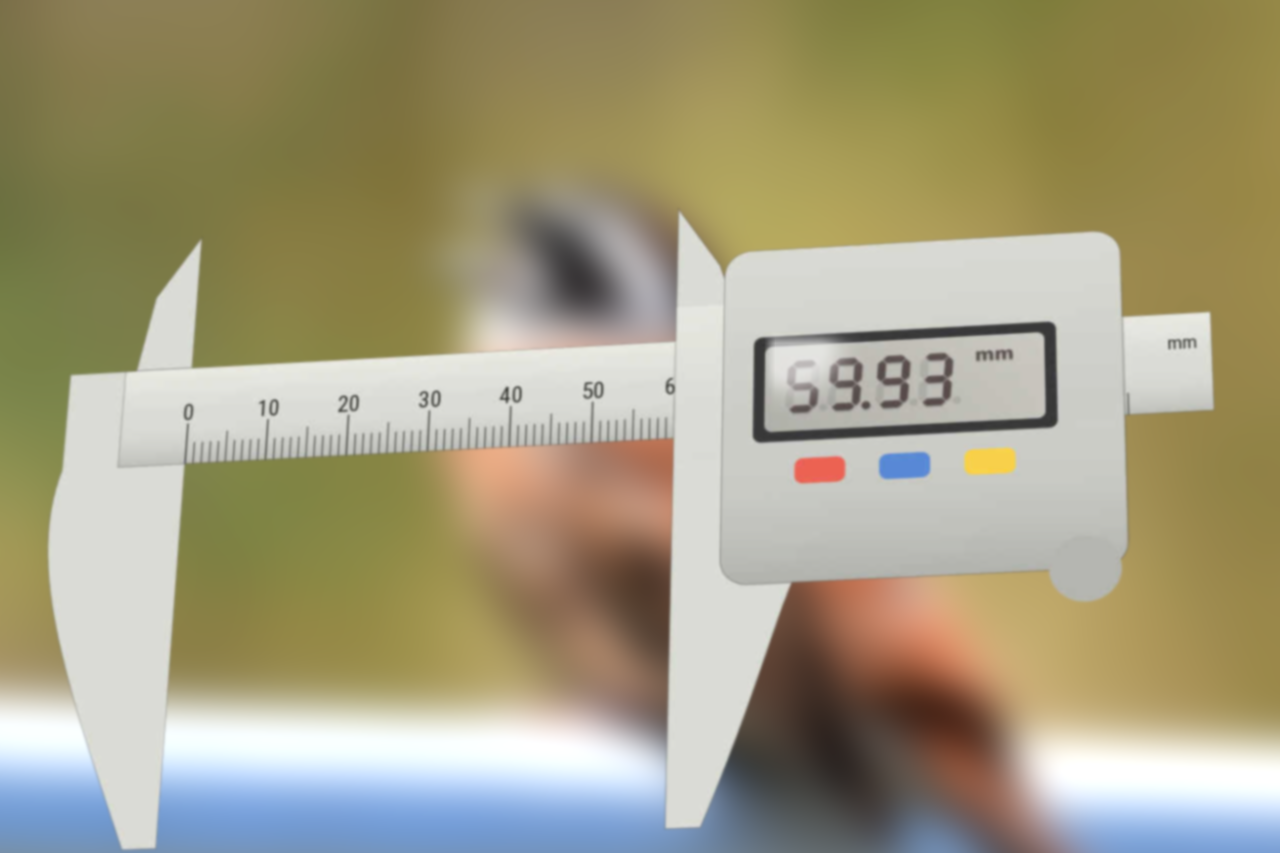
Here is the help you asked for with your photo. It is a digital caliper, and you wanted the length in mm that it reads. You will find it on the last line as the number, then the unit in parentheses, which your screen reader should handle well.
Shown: 59.93 (mm)
